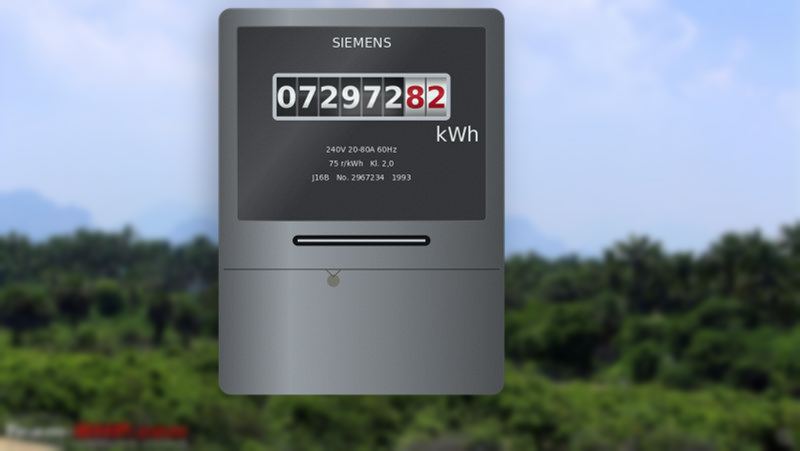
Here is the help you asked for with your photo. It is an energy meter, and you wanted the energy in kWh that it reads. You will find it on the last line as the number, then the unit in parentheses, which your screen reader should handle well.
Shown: 72972.82 (kWh)
